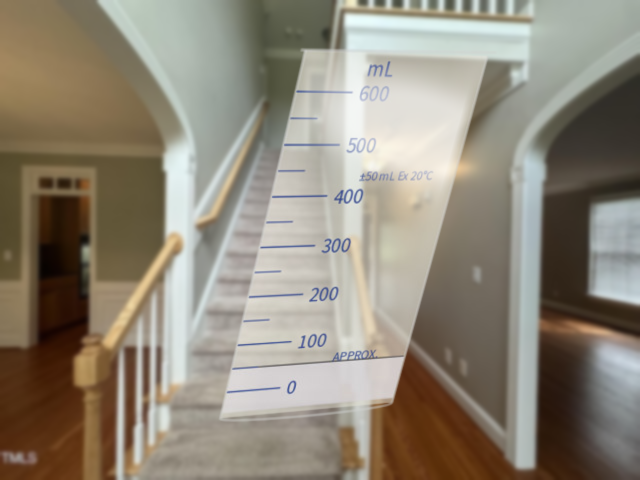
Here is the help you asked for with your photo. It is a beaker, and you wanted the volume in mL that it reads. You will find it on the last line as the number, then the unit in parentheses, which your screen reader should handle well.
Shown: 50 (mL)
